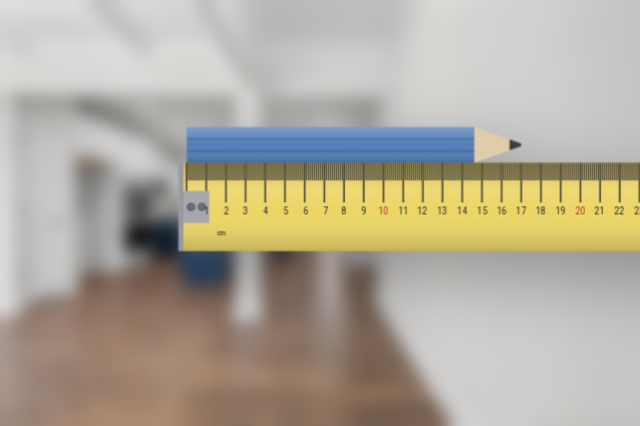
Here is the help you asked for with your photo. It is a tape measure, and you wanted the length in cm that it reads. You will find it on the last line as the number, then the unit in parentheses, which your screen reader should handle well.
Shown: 17 (cm)
